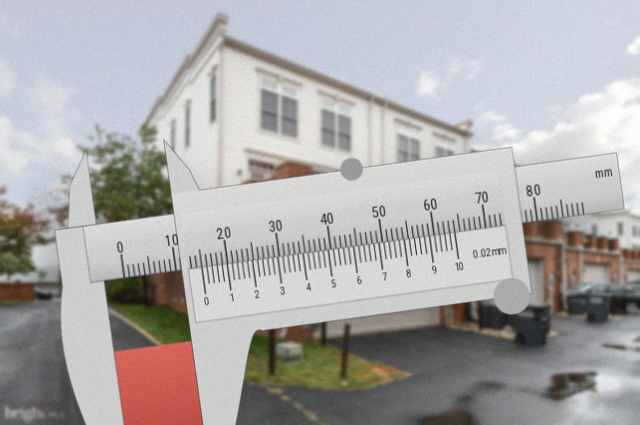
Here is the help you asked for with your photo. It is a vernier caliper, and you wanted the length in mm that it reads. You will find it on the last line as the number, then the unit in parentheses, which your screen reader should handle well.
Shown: 15.0 (mm)
